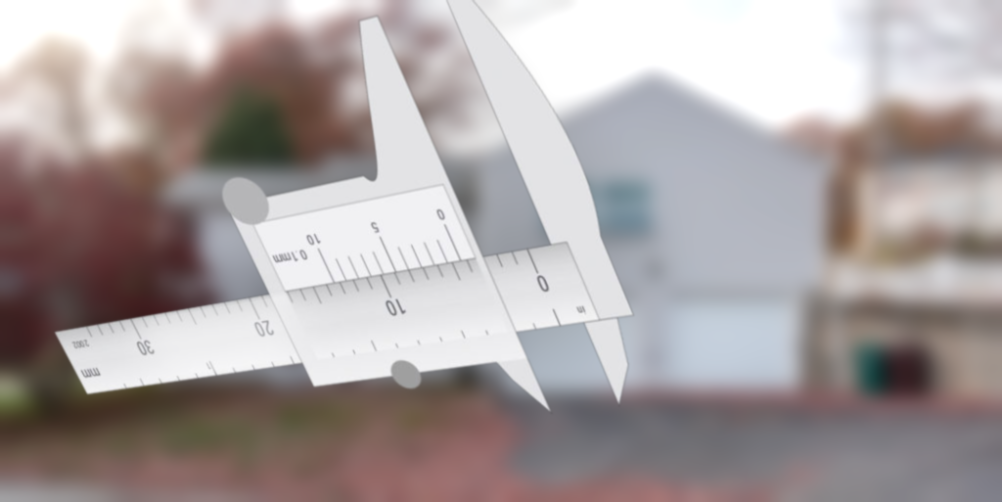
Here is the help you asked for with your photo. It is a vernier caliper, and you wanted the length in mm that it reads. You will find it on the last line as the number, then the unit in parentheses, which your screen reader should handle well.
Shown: 4.4 (mm)
